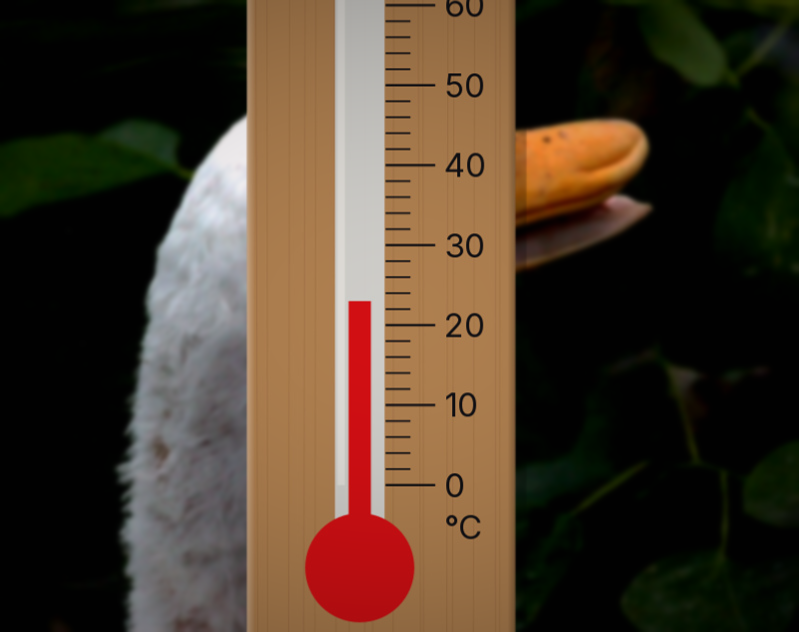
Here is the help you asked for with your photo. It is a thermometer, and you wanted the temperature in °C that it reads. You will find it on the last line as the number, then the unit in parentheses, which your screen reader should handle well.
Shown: 23 (°C)
